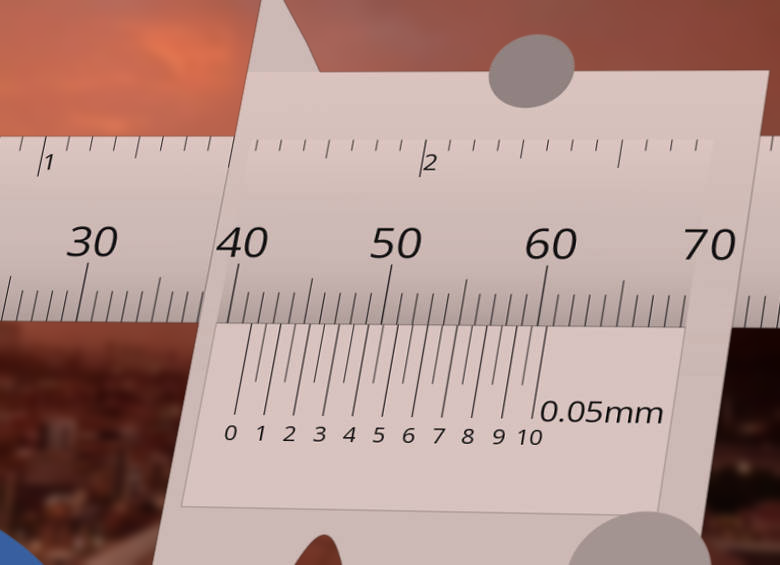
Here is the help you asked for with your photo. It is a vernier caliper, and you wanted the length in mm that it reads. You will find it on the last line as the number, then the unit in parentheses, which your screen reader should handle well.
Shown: 41.6 (mm)
